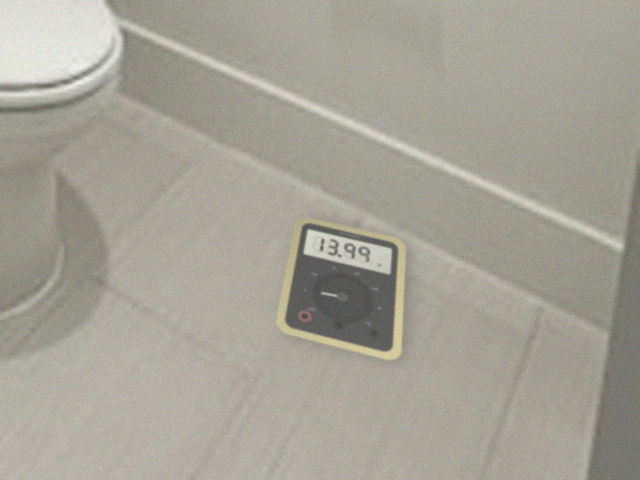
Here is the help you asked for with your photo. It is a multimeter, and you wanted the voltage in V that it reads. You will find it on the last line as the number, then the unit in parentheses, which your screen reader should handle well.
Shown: 13.99 (V)
